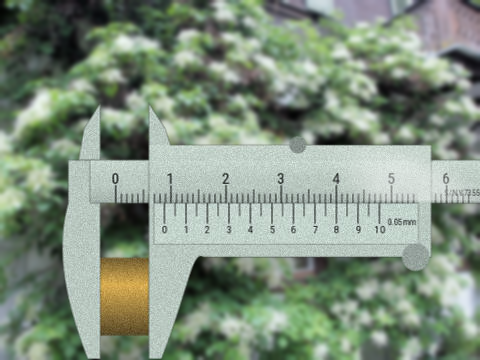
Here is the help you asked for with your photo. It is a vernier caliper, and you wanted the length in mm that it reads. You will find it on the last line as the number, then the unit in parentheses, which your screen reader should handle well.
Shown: 8.8 (mm)
